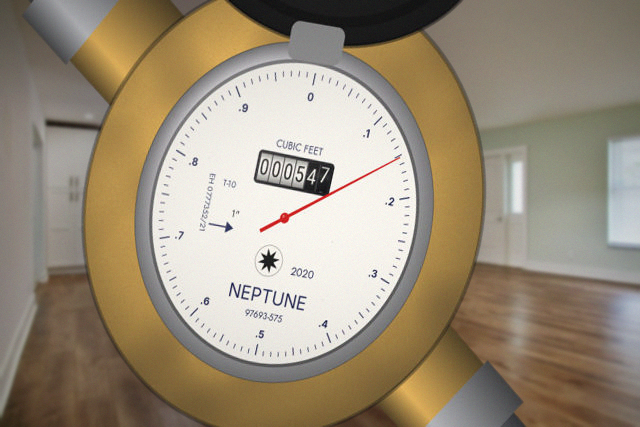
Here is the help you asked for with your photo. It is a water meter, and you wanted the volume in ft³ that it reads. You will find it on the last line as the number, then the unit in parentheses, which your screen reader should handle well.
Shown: 547.15 (ft³)
